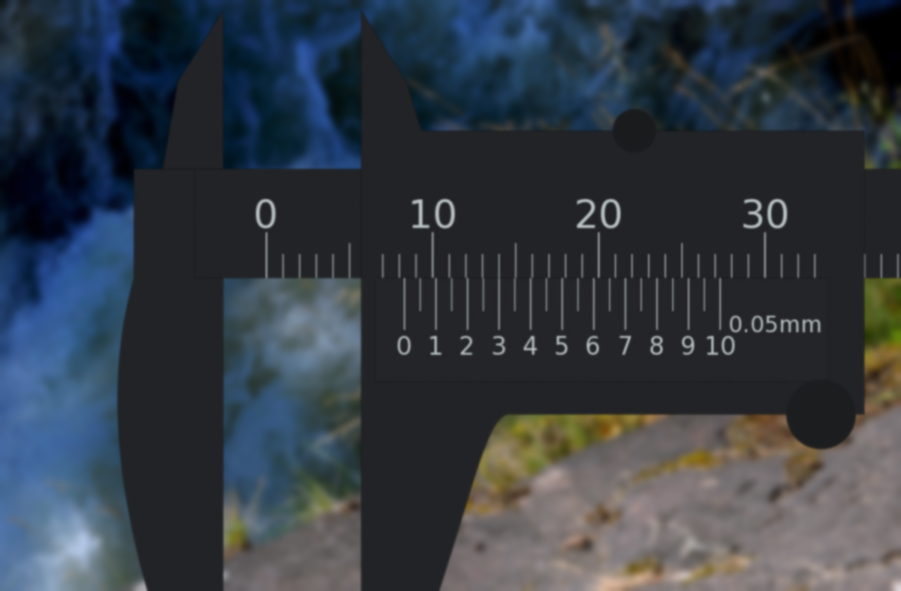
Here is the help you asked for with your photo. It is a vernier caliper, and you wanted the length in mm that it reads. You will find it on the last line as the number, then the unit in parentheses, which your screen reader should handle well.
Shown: 8.3 (mm)
